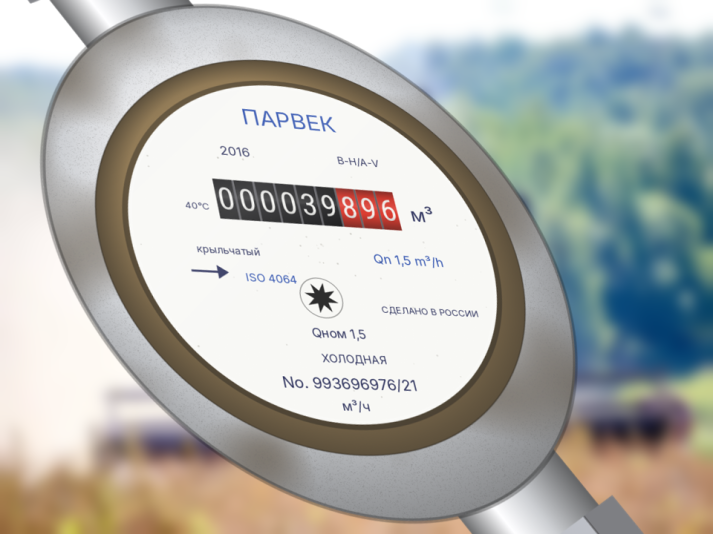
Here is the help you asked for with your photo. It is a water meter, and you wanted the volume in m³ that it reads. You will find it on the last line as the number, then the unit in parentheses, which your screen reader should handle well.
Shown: 39.896 (m³)
